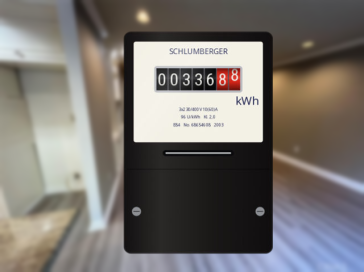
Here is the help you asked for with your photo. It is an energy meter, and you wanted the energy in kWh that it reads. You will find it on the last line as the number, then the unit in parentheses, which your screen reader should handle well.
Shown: 336.88 (kWh)
